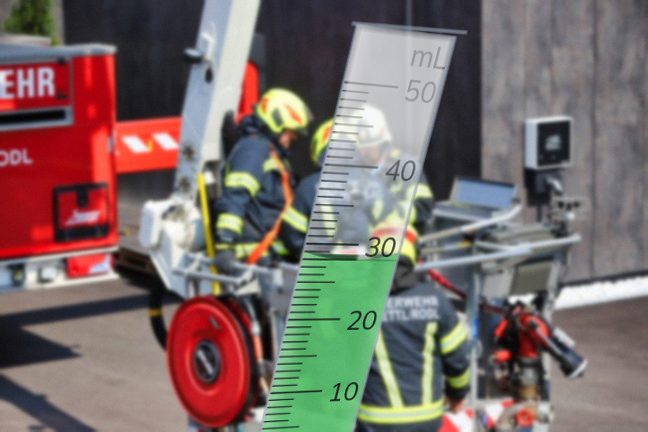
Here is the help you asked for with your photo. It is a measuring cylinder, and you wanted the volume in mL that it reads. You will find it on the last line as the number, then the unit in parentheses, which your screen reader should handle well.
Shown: 28 (mL)
